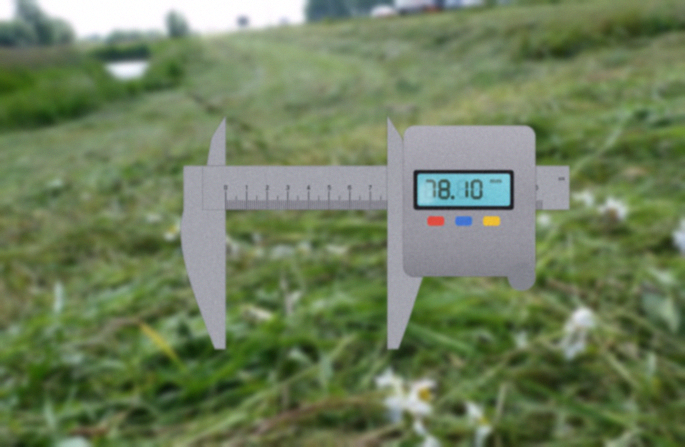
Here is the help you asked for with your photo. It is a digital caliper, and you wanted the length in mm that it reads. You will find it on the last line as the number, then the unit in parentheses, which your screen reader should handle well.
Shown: 78.10 (mm)
